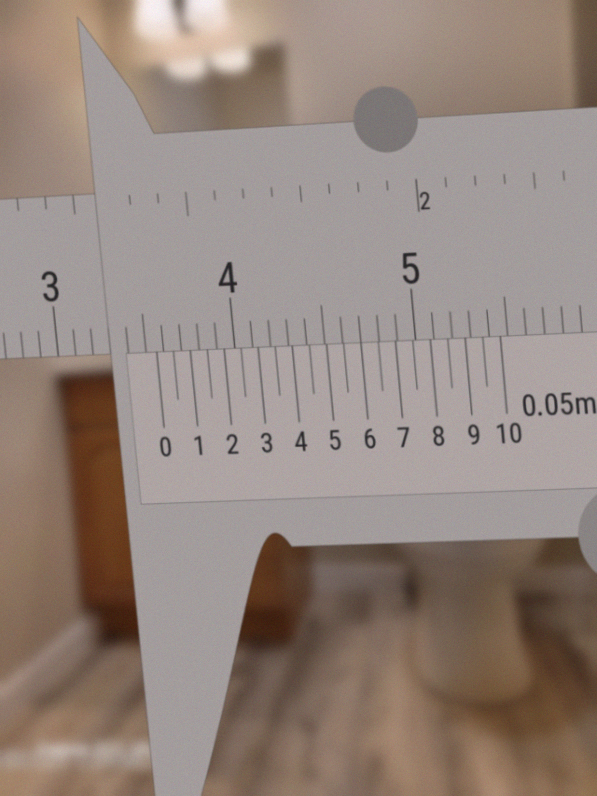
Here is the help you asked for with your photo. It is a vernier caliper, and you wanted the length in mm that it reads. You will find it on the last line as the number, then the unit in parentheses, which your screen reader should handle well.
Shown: 35.6 (mm)
